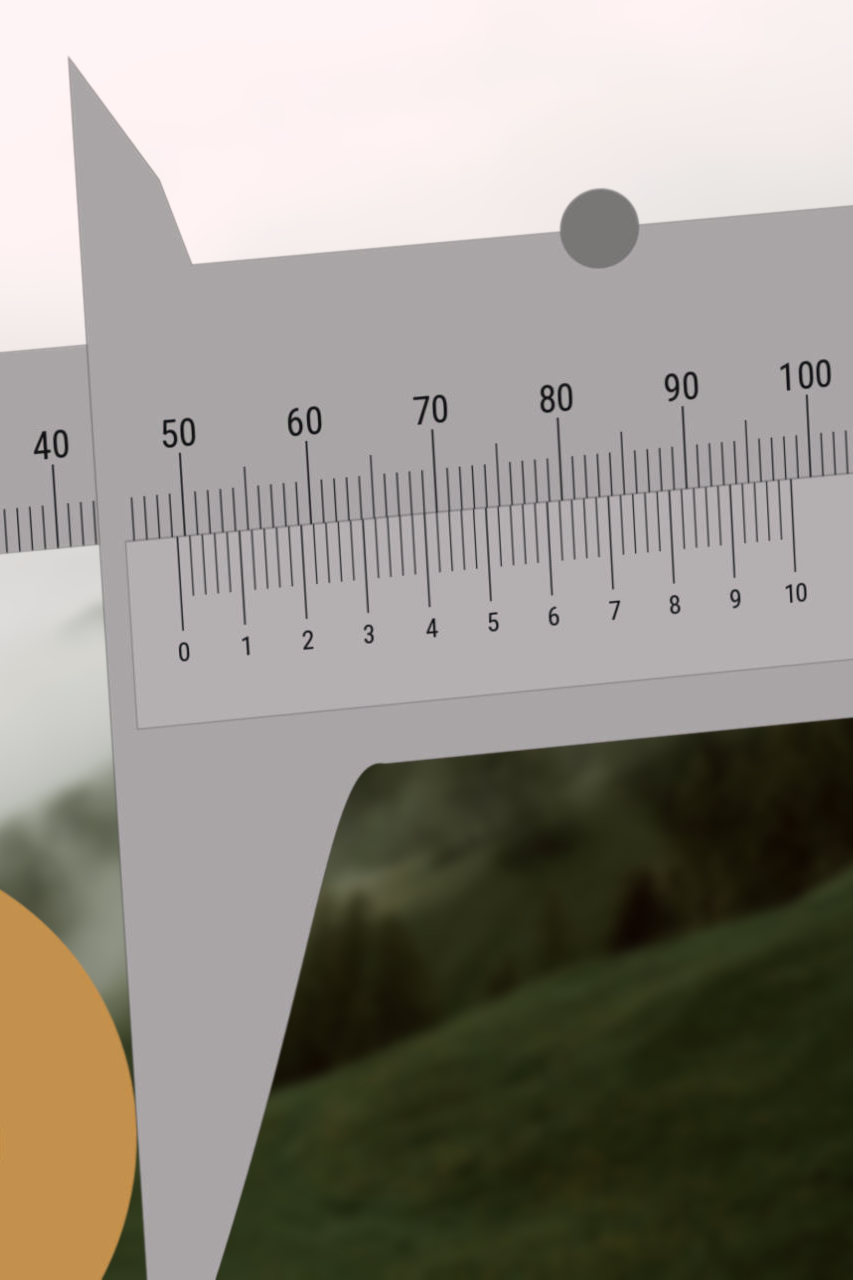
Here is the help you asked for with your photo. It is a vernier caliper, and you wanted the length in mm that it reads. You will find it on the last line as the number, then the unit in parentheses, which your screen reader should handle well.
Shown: 49.4 (mm)
